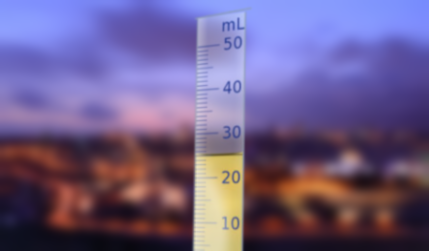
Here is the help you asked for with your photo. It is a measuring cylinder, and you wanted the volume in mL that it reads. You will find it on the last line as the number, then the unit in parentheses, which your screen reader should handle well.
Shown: 25 (mL)
